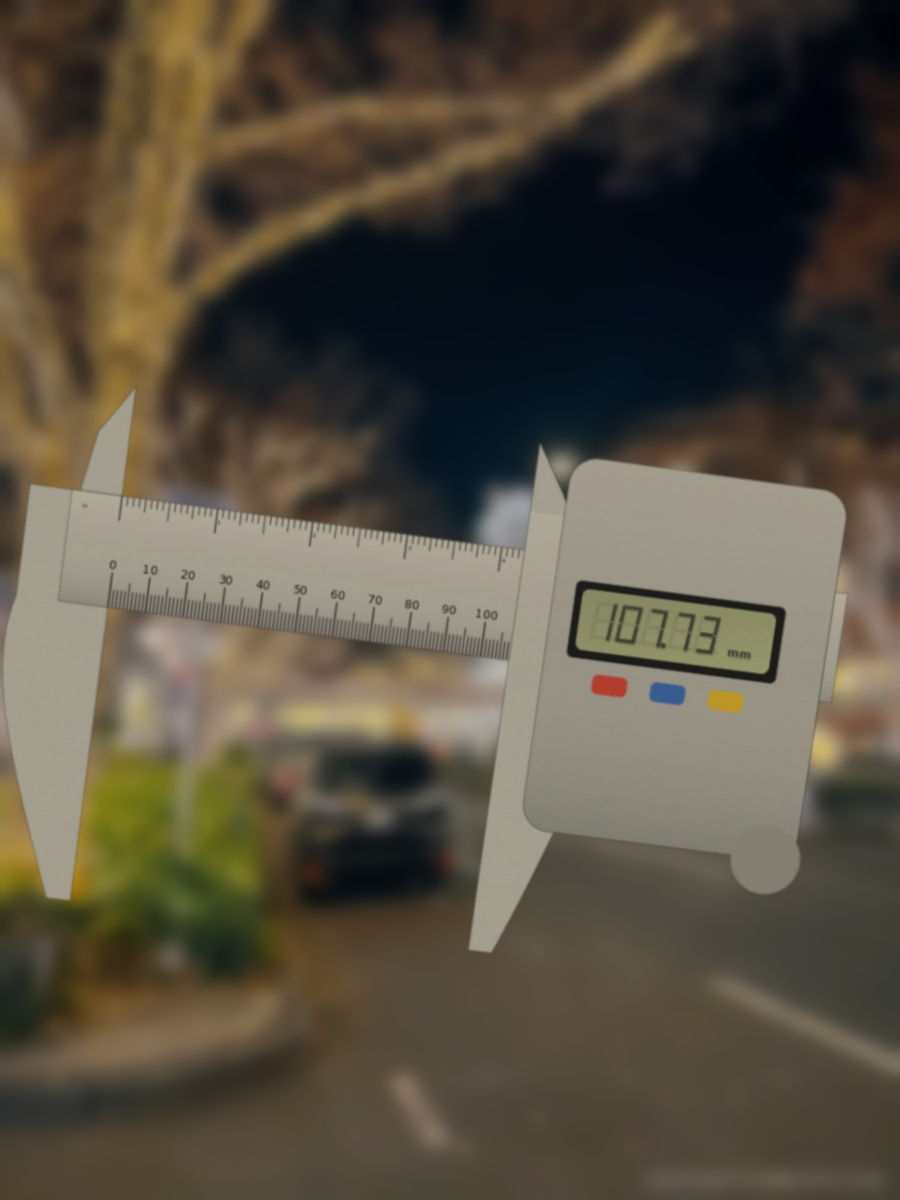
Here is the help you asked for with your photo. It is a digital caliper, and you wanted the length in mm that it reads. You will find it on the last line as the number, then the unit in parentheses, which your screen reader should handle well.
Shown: 107.73 (mm)
